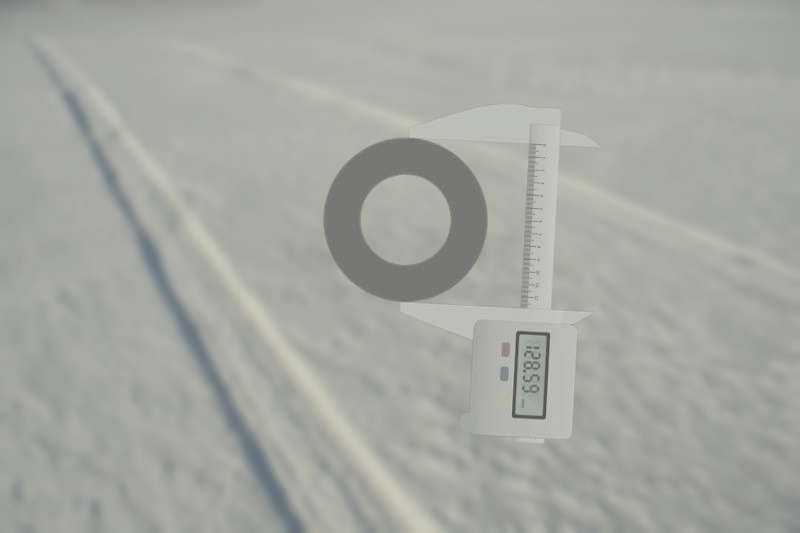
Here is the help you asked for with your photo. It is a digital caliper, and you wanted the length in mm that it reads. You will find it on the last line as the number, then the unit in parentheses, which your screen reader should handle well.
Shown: 128.59 (mm)
